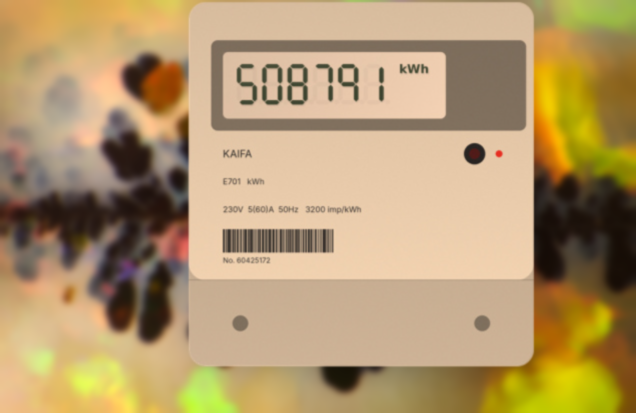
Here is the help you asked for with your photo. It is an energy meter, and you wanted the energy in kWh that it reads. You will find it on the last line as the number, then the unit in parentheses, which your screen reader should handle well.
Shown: 508791 (kWh)
